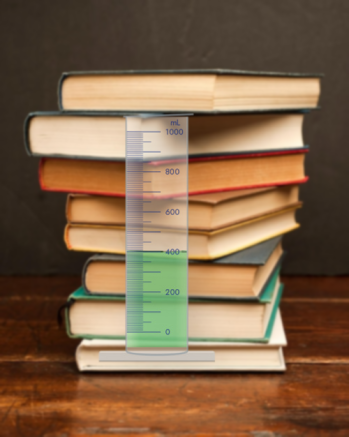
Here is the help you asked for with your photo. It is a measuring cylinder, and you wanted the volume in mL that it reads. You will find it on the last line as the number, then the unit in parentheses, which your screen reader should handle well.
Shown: 400 (mL)
